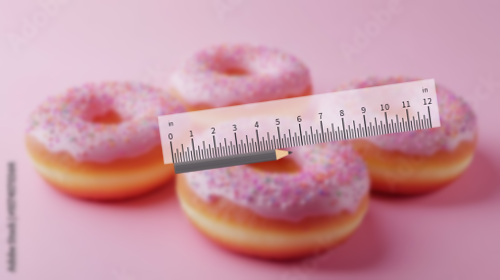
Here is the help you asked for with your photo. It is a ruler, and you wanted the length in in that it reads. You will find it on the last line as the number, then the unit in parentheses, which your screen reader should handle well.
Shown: 5.5 (in)
